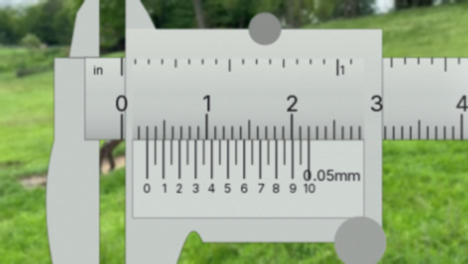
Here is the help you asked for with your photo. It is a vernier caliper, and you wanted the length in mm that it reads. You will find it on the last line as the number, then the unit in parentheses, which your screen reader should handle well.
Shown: 3.0 (mm)
